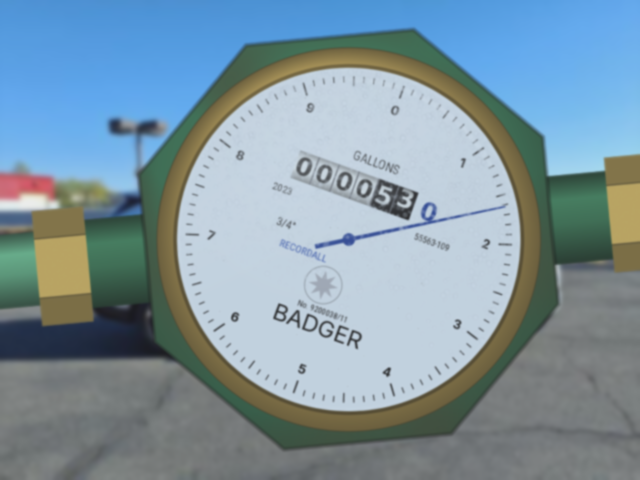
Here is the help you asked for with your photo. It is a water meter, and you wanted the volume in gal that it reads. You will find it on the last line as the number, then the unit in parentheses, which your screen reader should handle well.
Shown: 531.6 (gal)
